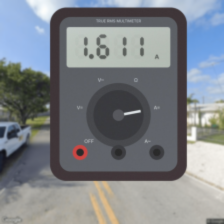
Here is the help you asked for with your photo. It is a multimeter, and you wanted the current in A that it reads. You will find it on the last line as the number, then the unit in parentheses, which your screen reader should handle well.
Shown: 1.611 (A)
